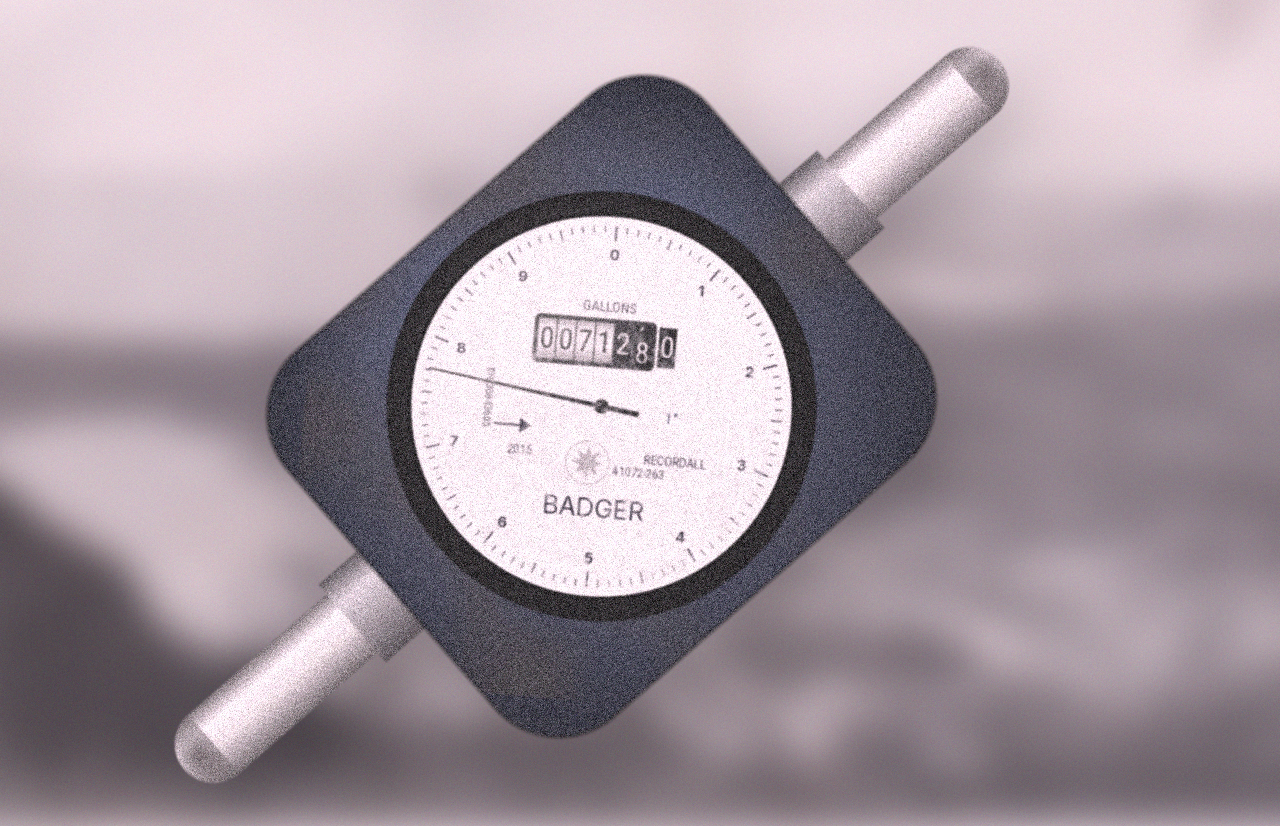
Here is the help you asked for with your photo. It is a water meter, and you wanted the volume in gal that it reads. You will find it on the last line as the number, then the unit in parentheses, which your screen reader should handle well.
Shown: 71277.7 (gal)
